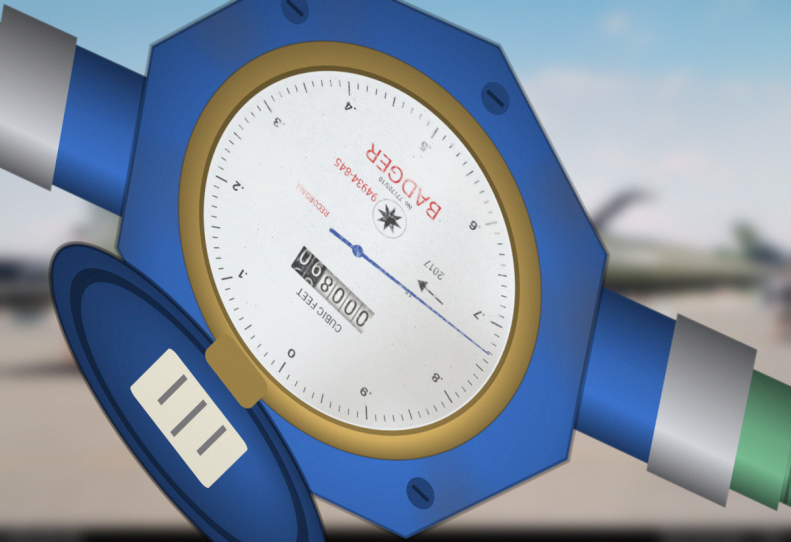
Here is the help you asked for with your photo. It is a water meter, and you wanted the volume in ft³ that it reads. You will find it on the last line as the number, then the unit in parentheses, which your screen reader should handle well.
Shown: 889.73 (ft³)
